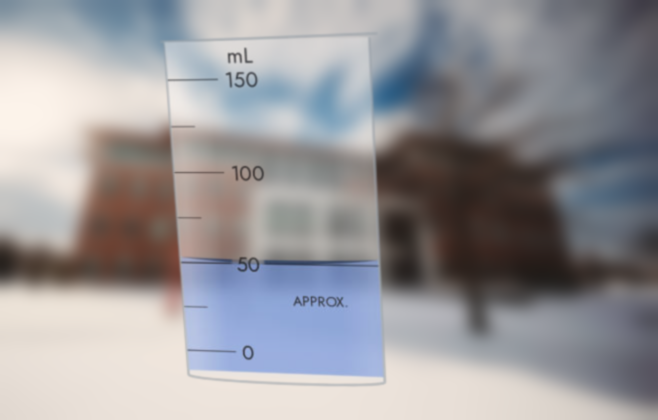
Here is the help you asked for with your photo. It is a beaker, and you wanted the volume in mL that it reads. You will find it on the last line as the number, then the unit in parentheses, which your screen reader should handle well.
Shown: 50 (mL)
